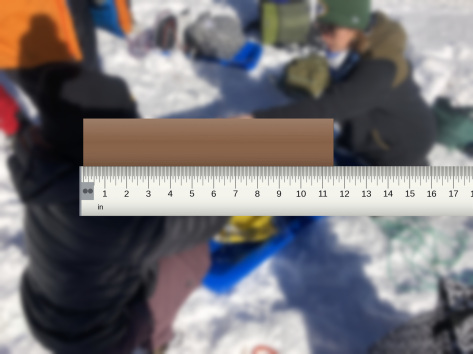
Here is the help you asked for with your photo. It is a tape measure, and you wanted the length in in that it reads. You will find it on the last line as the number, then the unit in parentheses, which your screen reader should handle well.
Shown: 11.5 (in)
